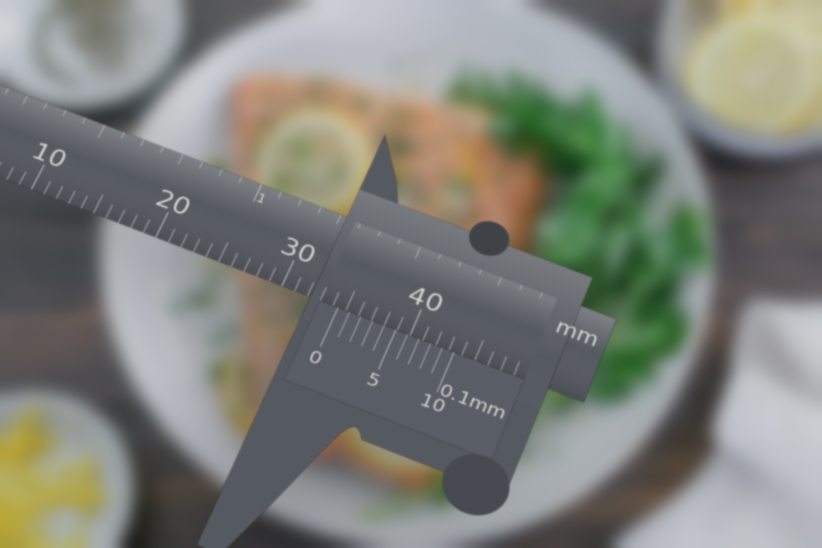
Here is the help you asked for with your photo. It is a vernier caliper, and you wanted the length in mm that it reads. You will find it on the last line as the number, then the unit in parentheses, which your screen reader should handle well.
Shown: 34.4 (mm)
